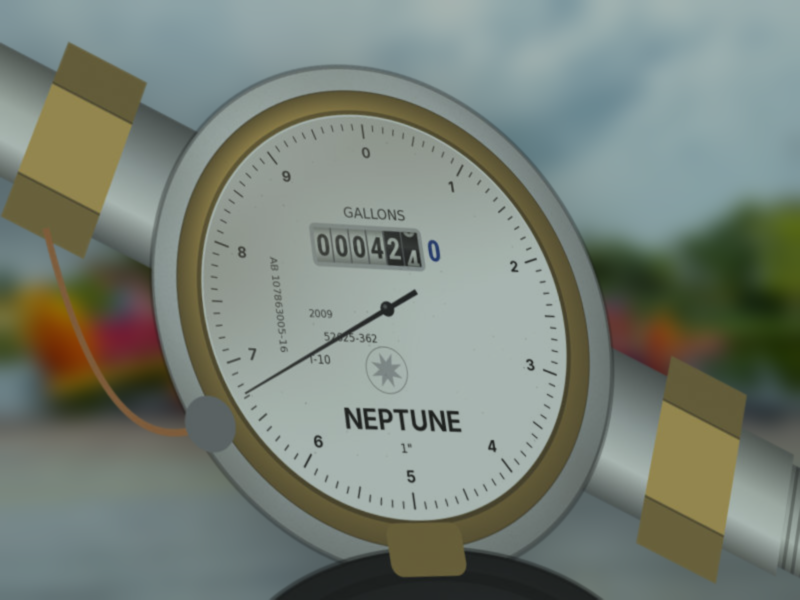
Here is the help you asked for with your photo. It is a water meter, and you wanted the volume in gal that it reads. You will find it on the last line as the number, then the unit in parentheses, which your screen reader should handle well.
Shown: 4236.7 (gal)
